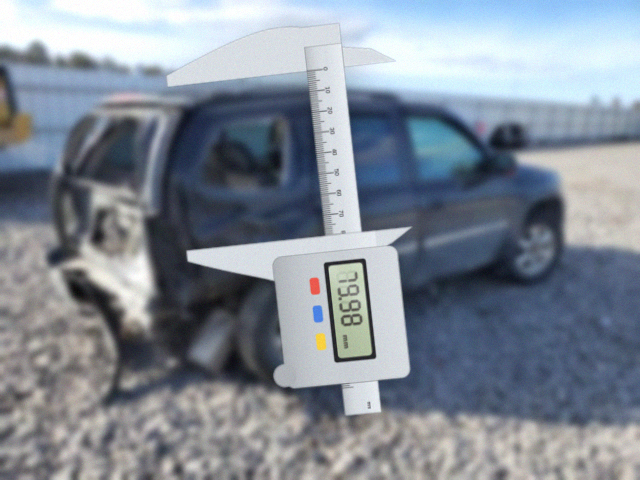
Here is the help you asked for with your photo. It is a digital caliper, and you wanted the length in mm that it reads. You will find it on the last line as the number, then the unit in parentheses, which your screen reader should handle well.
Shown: 79.98 (mm)
